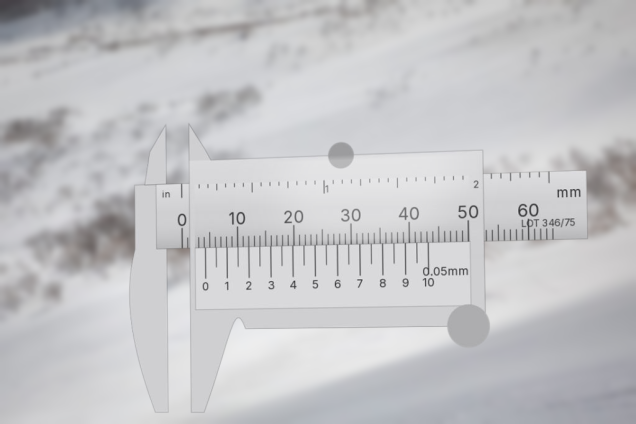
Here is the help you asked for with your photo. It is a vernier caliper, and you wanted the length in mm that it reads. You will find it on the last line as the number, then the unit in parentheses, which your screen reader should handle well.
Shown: 4.2 (mm)
